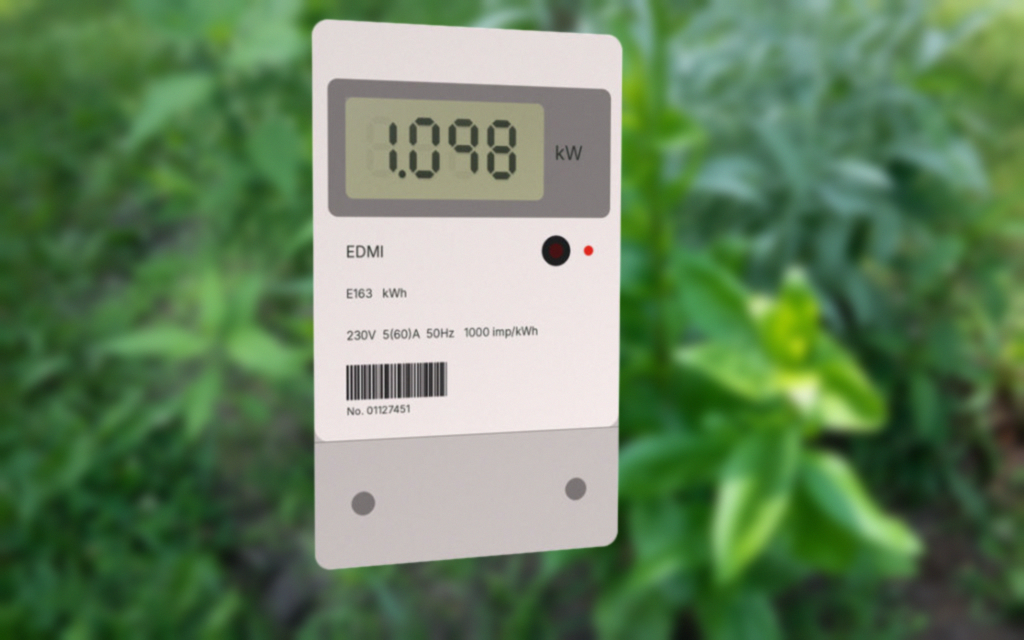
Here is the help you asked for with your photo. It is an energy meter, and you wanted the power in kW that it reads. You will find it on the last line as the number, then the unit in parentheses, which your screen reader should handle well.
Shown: 1.098 (kW)
